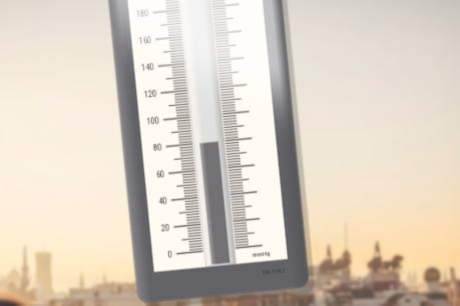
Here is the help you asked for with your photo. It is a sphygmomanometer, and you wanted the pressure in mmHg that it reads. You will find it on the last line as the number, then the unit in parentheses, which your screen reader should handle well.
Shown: 80 (mmHg)
